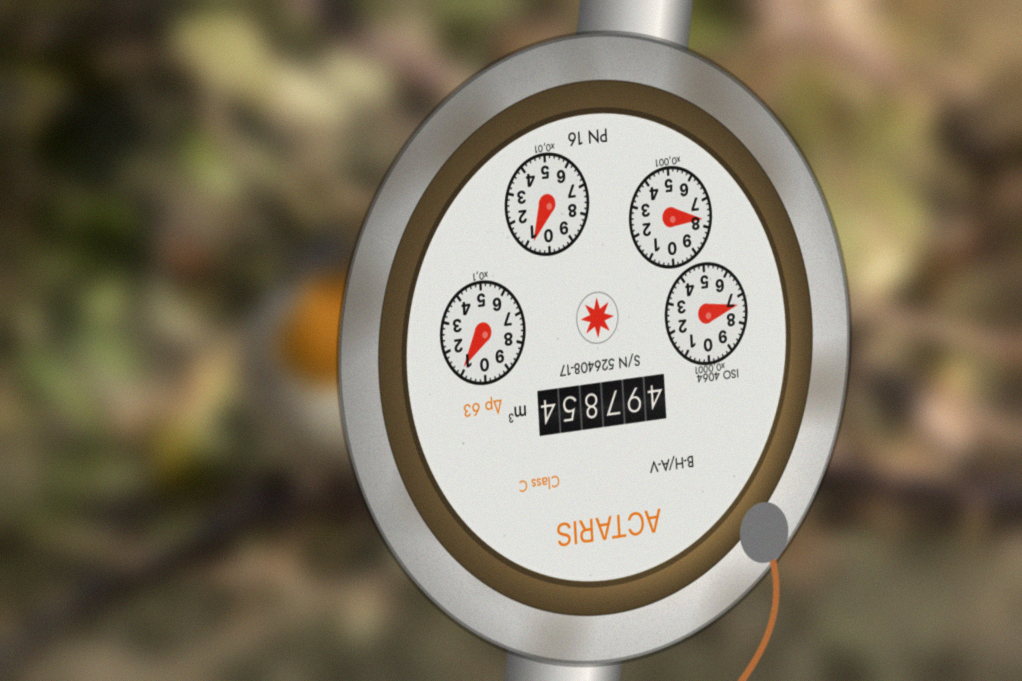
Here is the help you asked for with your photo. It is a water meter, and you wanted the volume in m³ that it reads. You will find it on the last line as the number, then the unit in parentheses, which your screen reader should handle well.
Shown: 497854.1077 (m³)
